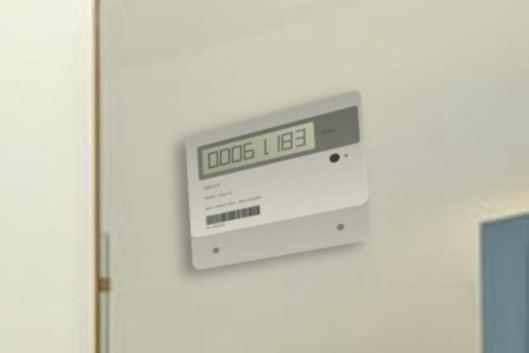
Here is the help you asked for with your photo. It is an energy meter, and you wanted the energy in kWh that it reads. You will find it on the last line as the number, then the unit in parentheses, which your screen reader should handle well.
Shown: 61.183 (kWh)
